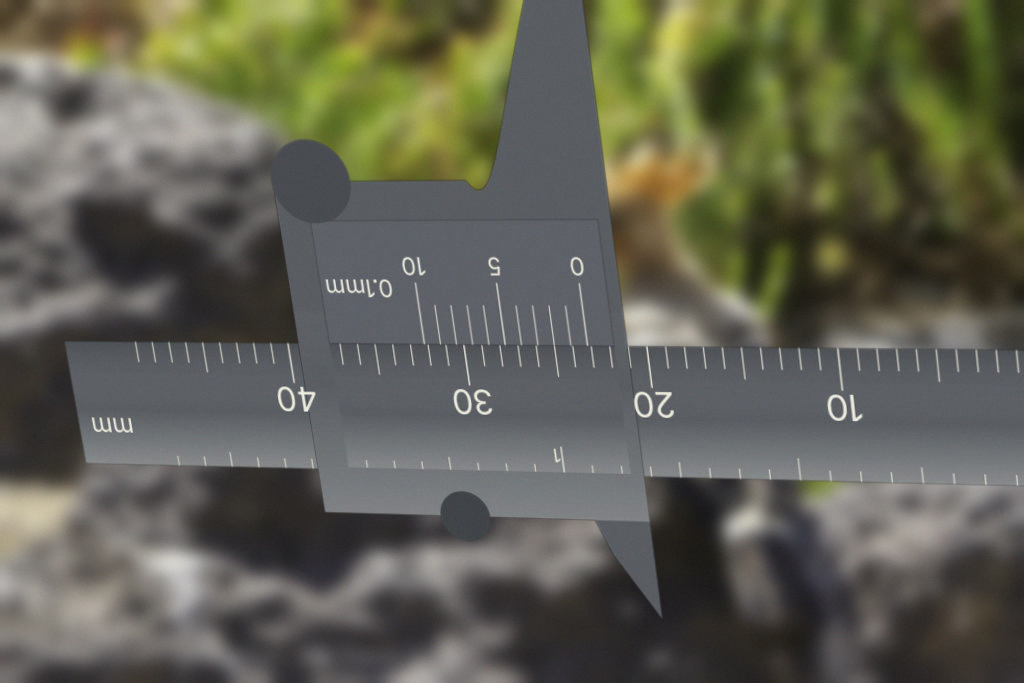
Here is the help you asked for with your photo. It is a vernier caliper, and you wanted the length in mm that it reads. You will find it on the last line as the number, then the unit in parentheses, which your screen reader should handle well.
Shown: 23.2 (mm)
